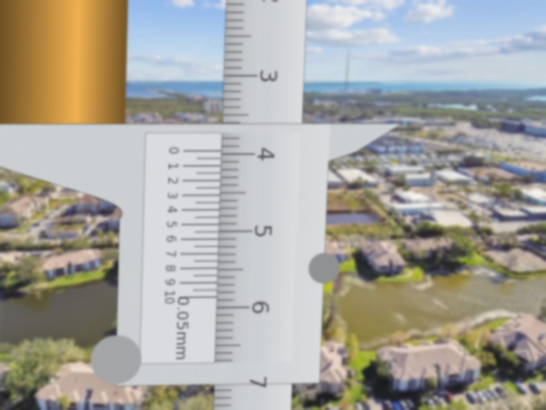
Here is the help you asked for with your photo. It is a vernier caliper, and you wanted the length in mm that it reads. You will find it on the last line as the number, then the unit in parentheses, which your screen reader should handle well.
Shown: 39.6 (mm)
